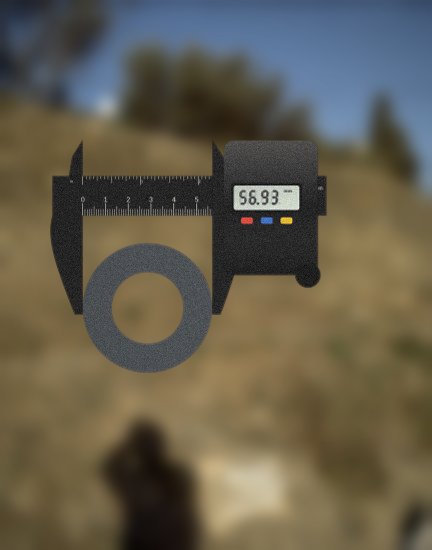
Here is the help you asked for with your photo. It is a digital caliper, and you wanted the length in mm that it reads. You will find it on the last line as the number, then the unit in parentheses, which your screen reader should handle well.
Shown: 56.93 (mm)
